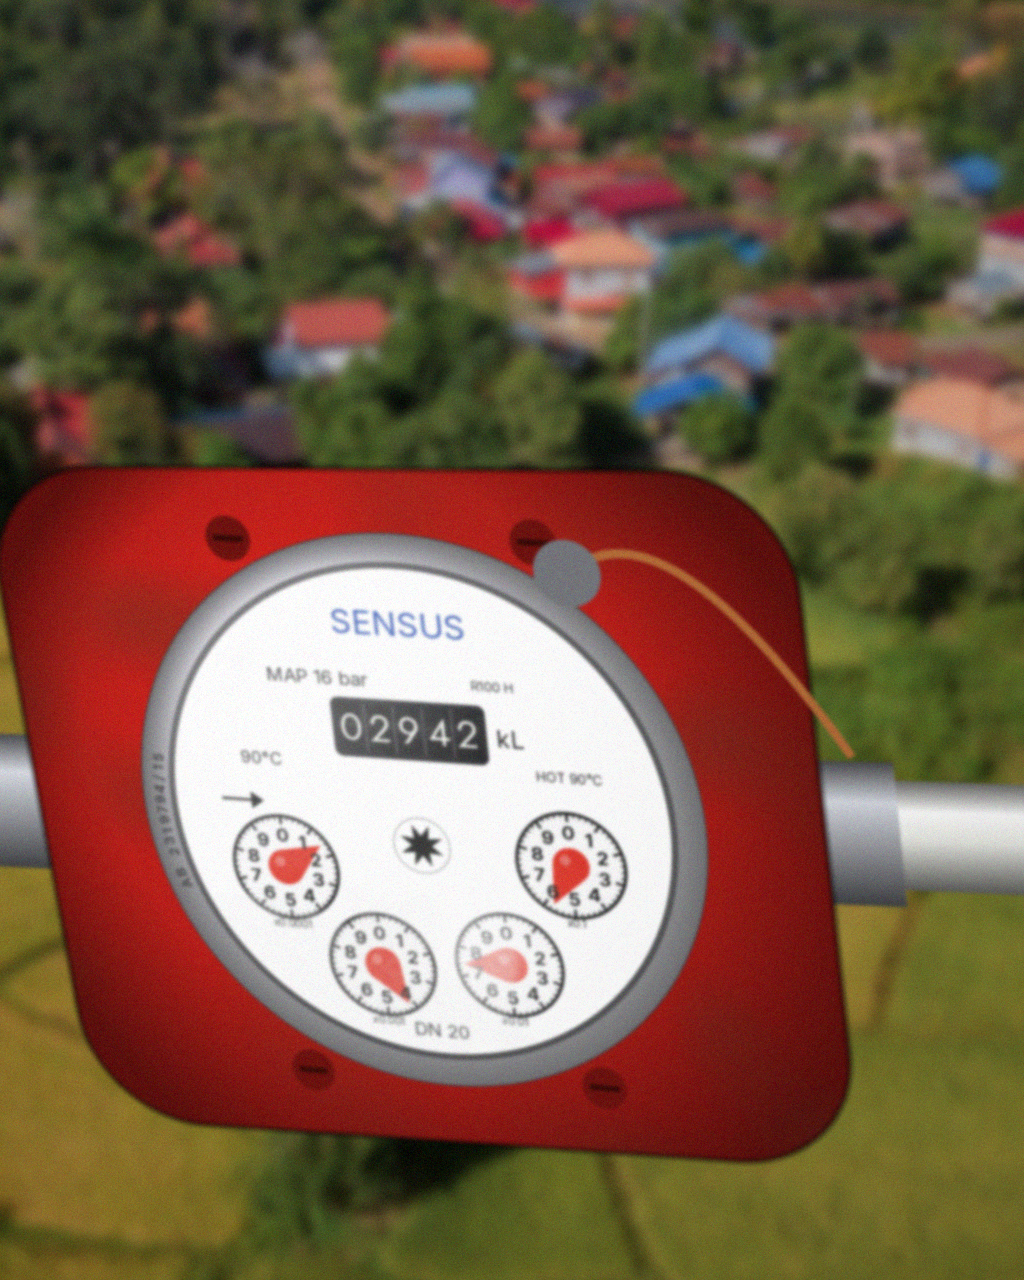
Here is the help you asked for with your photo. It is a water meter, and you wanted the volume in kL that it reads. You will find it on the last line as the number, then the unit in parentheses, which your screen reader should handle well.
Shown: 2942.5741 (kL)
